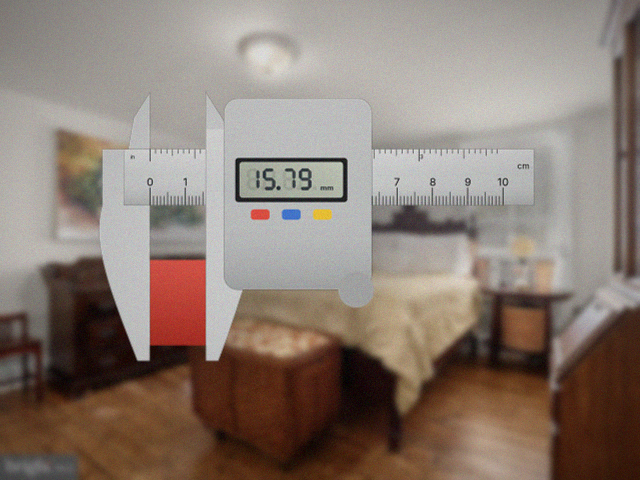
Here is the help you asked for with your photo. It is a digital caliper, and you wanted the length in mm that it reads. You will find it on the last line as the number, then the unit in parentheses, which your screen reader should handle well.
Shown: 15.79 (mm)
